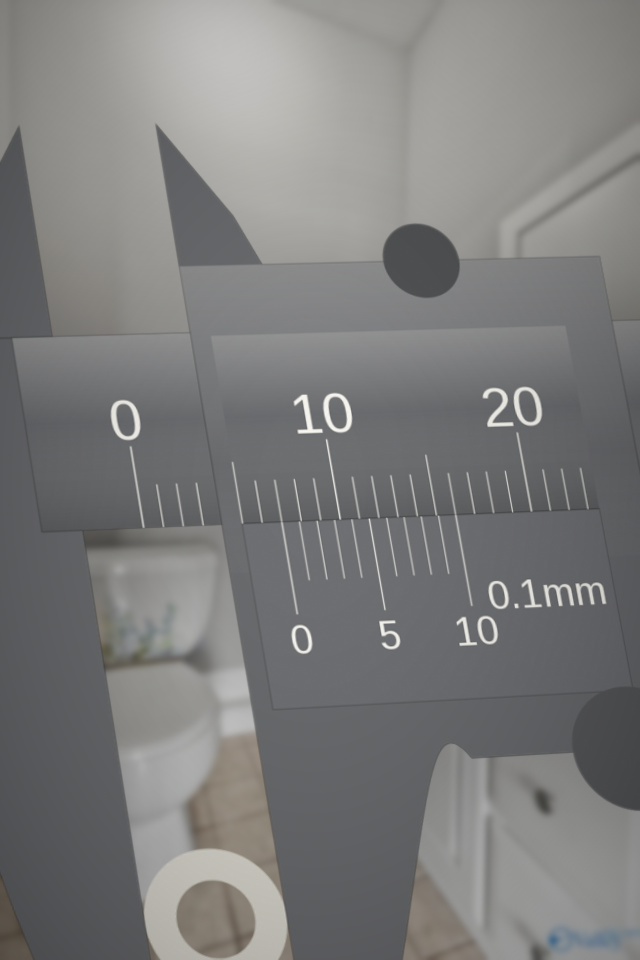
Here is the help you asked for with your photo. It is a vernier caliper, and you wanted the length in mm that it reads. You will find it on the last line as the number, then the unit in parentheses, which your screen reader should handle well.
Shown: 7.0 (mm)
